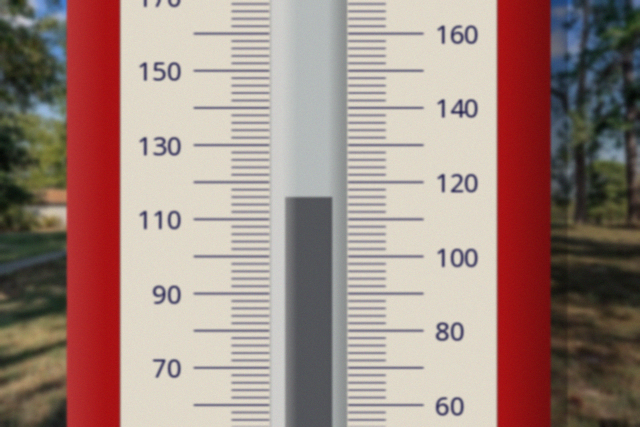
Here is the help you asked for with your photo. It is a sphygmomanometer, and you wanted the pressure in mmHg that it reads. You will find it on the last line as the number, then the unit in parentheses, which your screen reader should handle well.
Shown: 116 (mmHg)
